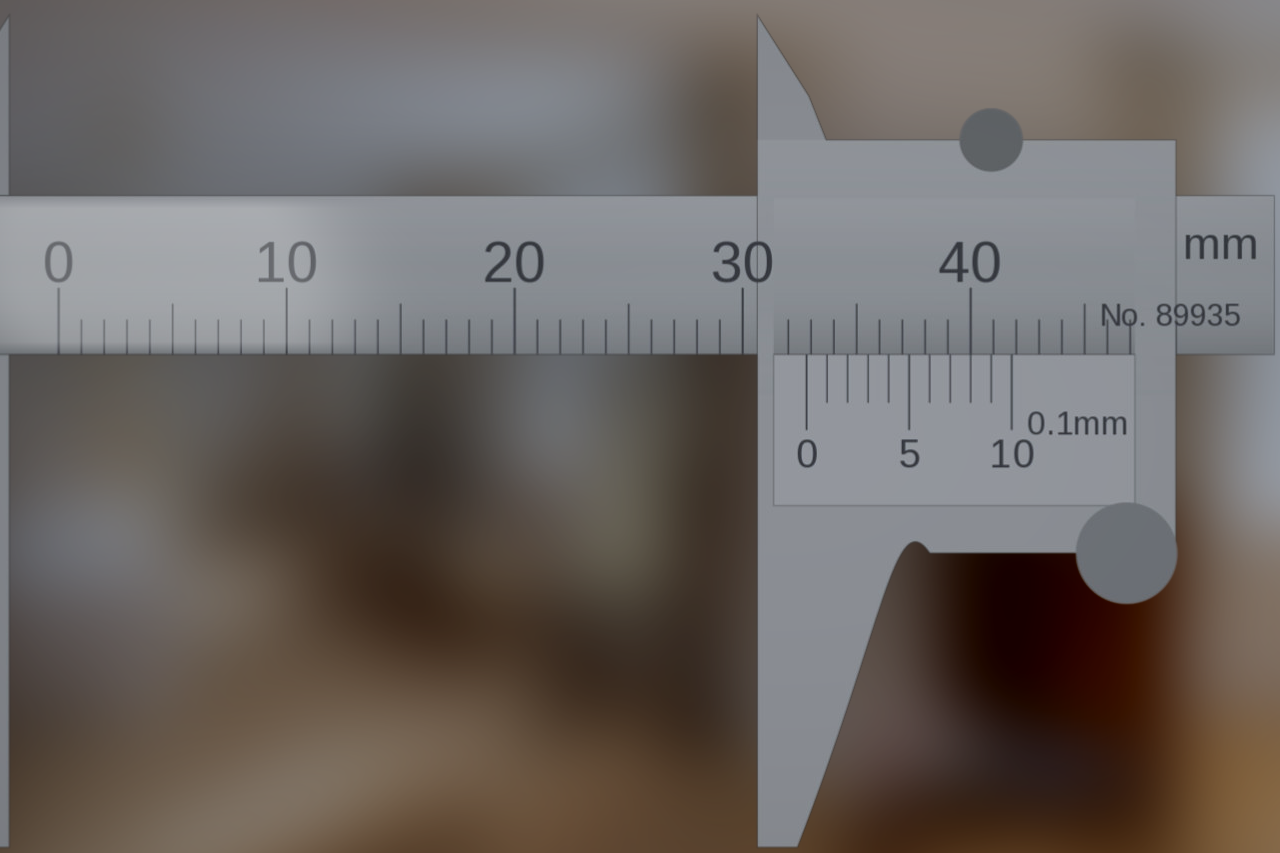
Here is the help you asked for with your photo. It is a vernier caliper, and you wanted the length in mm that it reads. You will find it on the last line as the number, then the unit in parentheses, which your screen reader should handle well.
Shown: 32.8 (mm)
